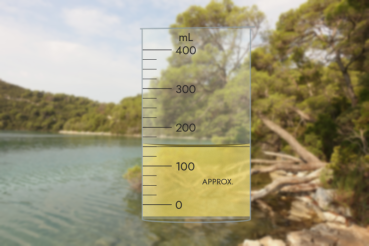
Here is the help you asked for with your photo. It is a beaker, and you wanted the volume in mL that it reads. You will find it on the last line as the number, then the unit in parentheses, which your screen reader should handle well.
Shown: 150 (mL)
